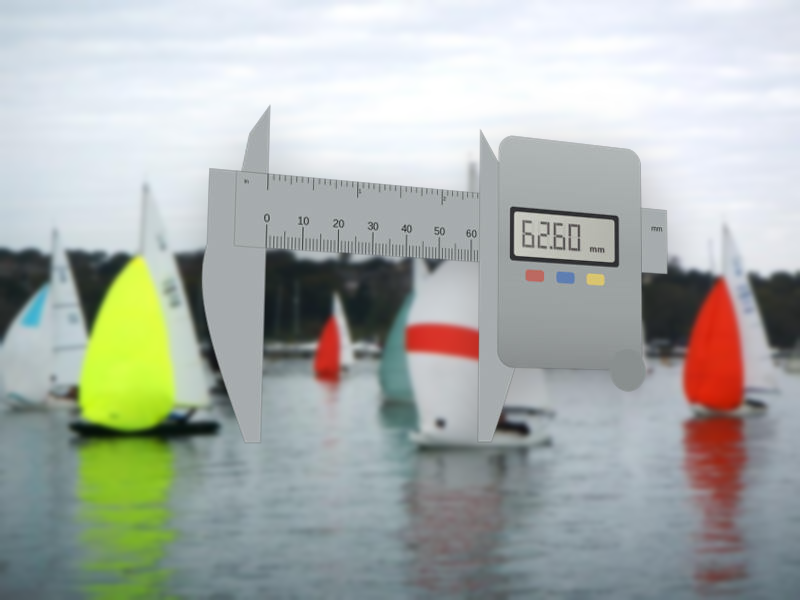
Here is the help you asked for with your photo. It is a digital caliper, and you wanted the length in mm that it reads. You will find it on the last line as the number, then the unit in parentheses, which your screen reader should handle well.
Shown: 62.60 (mm)
